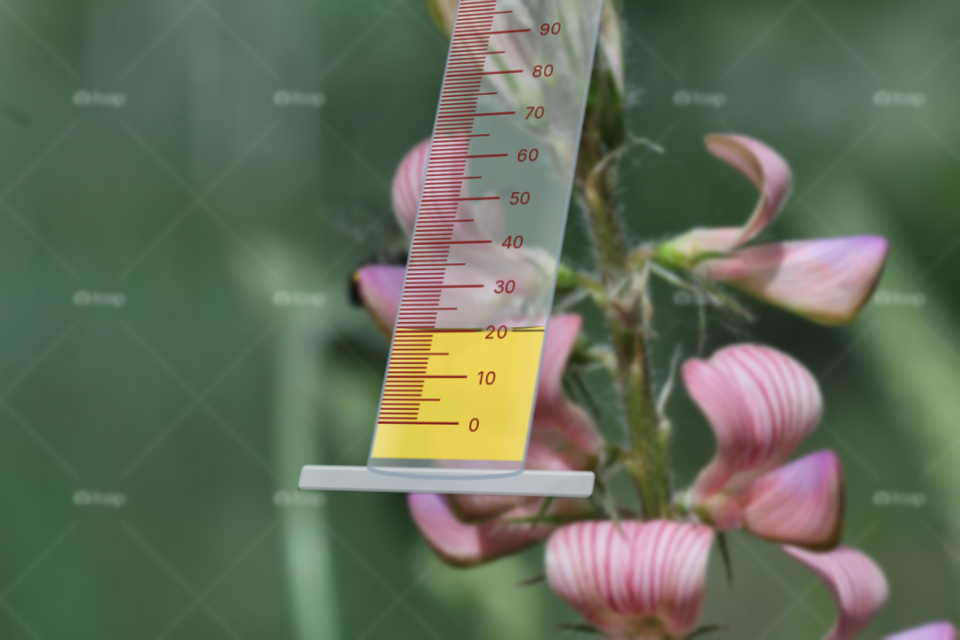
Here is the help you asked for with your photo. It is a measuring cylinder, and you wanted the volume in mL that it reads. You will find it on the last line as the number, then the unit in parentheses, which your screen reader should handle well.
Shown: 20 (mL)
